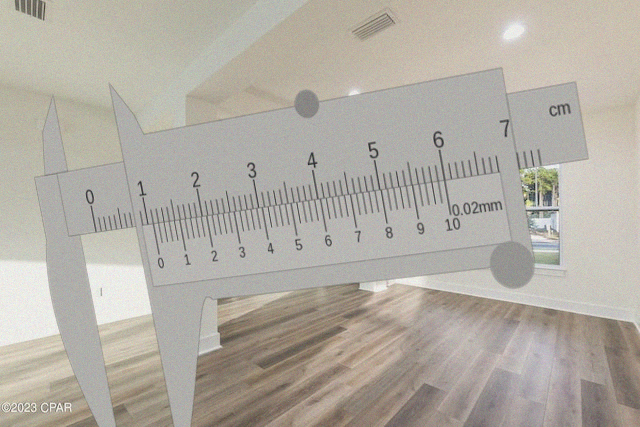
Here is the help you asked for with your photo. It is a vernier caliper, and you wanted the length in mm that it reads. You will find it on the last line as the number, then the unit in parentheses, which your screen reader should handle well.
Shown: 11.0 (mm)
